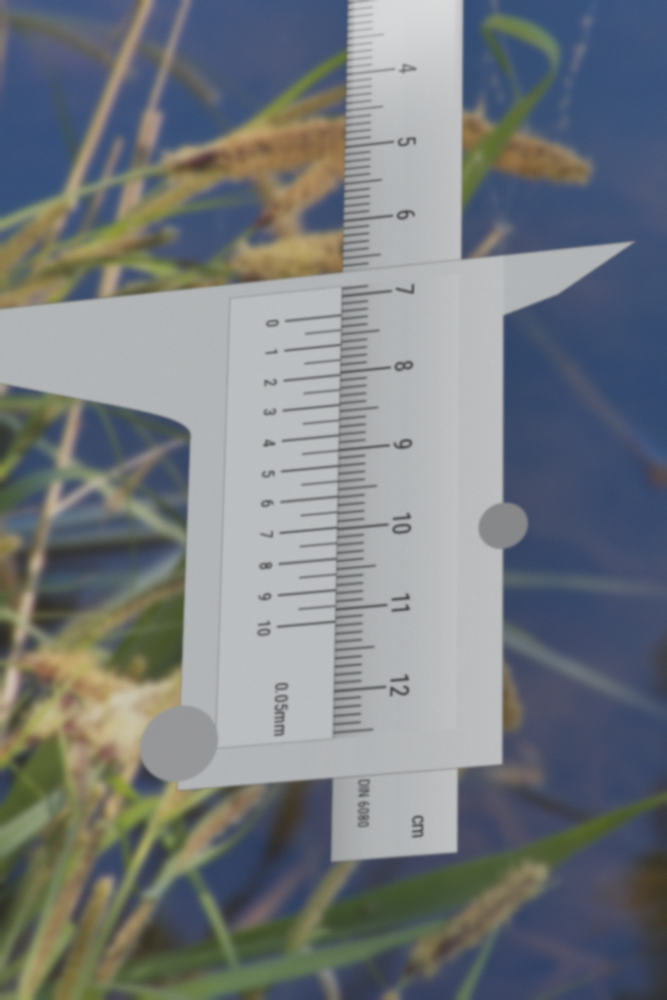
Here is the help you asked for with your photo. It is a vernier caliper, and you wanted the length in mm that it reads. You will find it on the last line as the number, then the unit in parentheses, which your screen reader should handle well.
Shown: 72.5 (mm)
